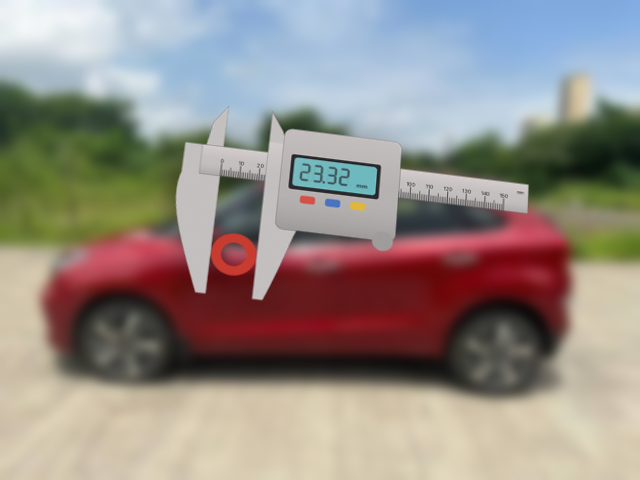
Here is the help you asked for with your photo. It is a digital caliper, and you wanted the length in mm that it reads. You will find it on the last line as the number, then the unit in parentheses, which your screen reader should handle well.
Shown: 23.32 (mm)
